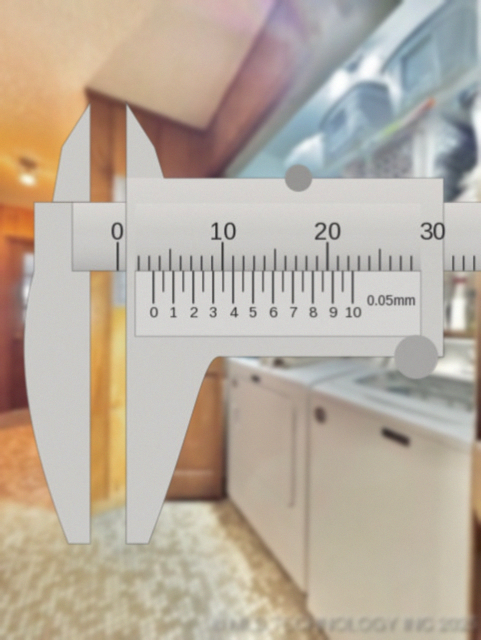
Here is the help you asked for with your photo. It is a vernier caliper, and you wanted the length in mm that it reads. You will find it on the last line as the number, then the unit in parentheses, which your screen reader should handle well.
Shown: 3.4 (mm)
